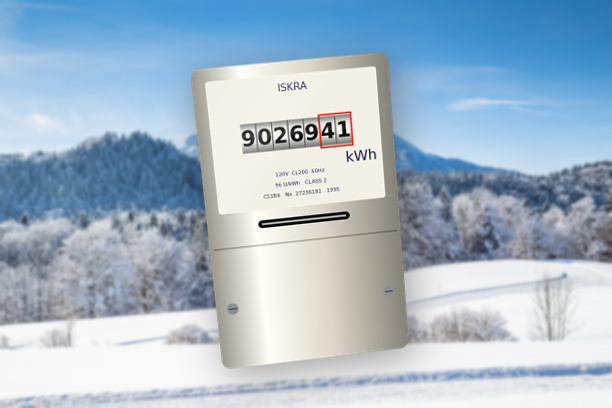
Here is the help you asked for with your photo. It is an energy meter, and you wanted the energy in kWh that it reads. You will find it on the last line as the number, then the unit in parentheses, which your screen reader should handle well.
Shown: 90269.41 (kWh)
